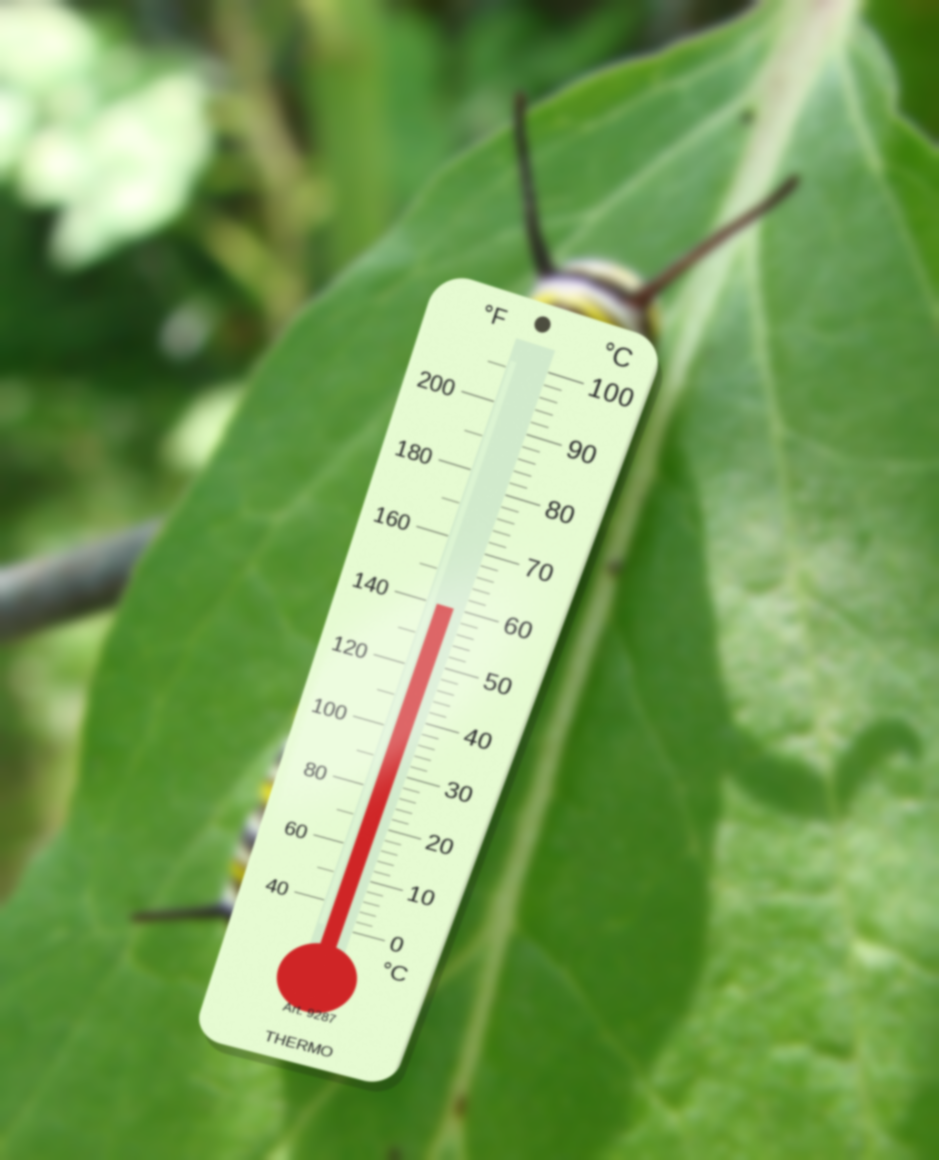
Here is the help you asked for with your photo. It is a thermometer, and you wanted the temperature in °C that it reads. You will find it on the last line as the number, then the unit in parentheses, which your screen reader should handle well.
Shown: 60 (°C)
